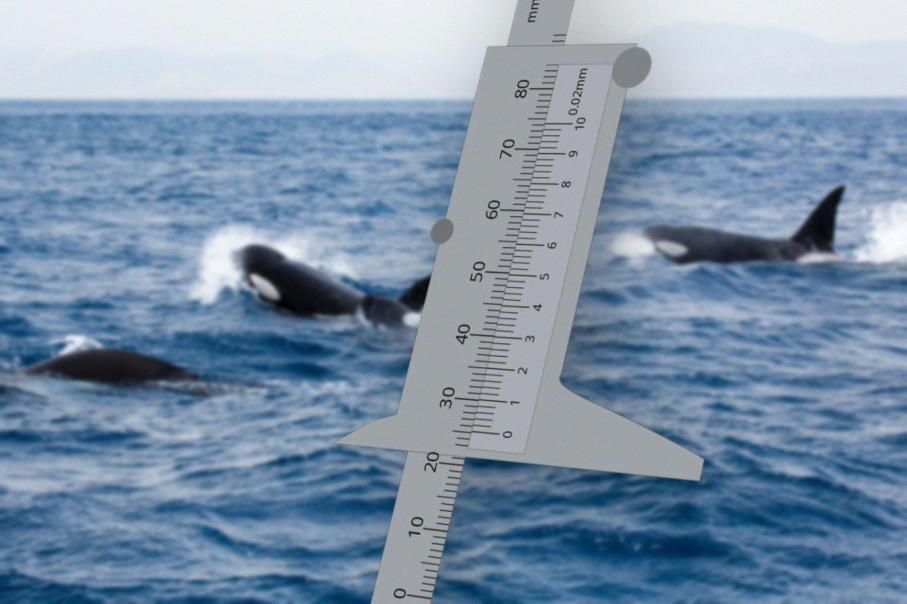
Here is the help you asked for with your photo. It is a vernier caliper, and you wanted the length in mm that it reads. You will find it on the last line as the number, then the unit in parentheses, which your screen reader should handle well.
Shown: 25.2 (mm)
